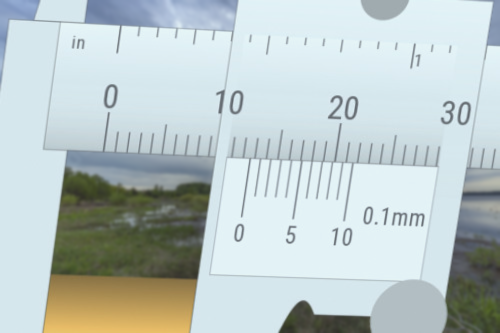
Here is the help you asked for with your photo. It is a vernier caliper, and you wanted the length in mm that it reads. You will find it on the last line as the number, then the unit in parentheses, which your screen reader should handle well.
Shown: 12.6 (mm)
